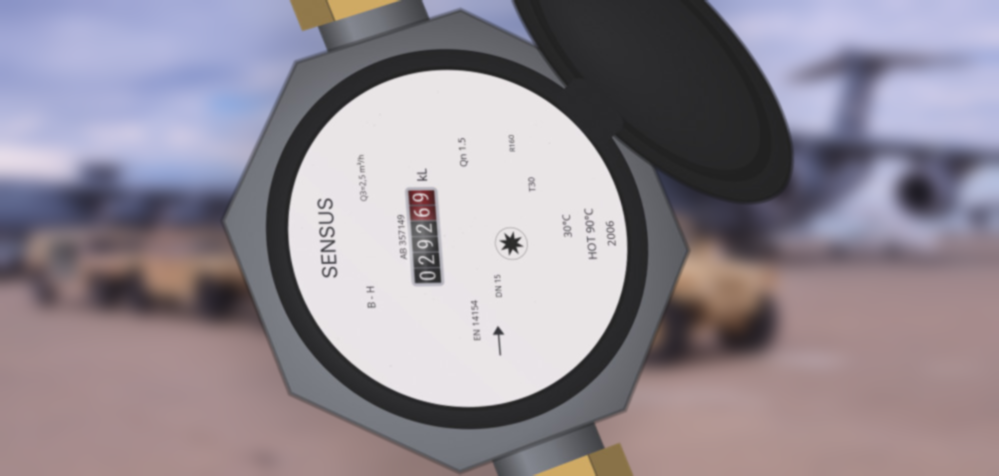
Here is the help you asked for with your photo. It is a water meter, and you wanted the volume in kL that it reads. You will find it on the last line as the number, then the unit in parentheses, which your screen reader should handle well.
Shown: 292.69 (kL)
